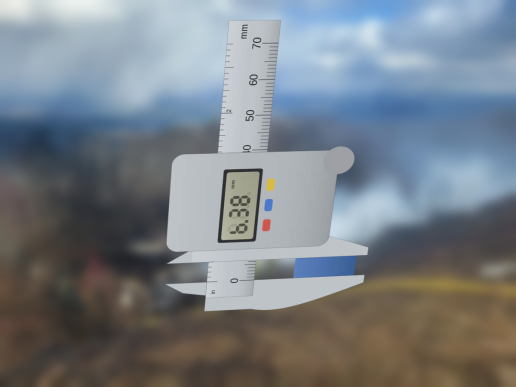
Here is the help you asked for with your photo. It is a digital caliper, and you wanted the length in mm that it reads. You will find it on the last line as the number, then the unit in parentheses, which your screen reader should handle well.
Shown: 6.38 (mm)
